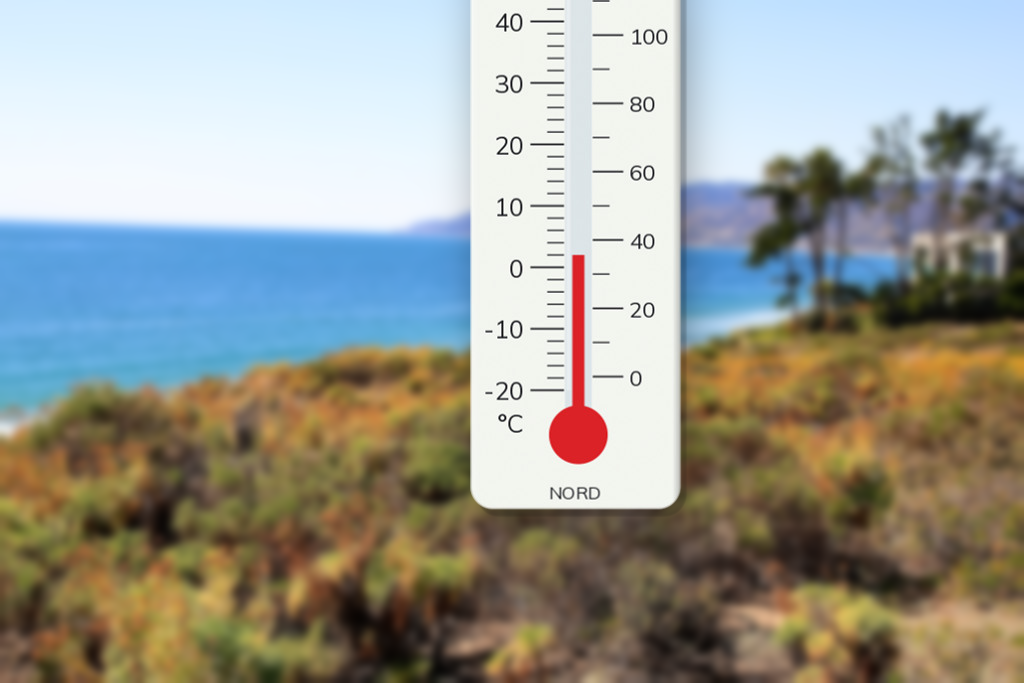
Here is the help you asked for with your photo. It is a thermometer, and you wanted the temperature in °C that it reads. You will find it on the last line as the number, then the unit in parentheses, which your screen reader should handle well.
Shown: 2 (°C)
